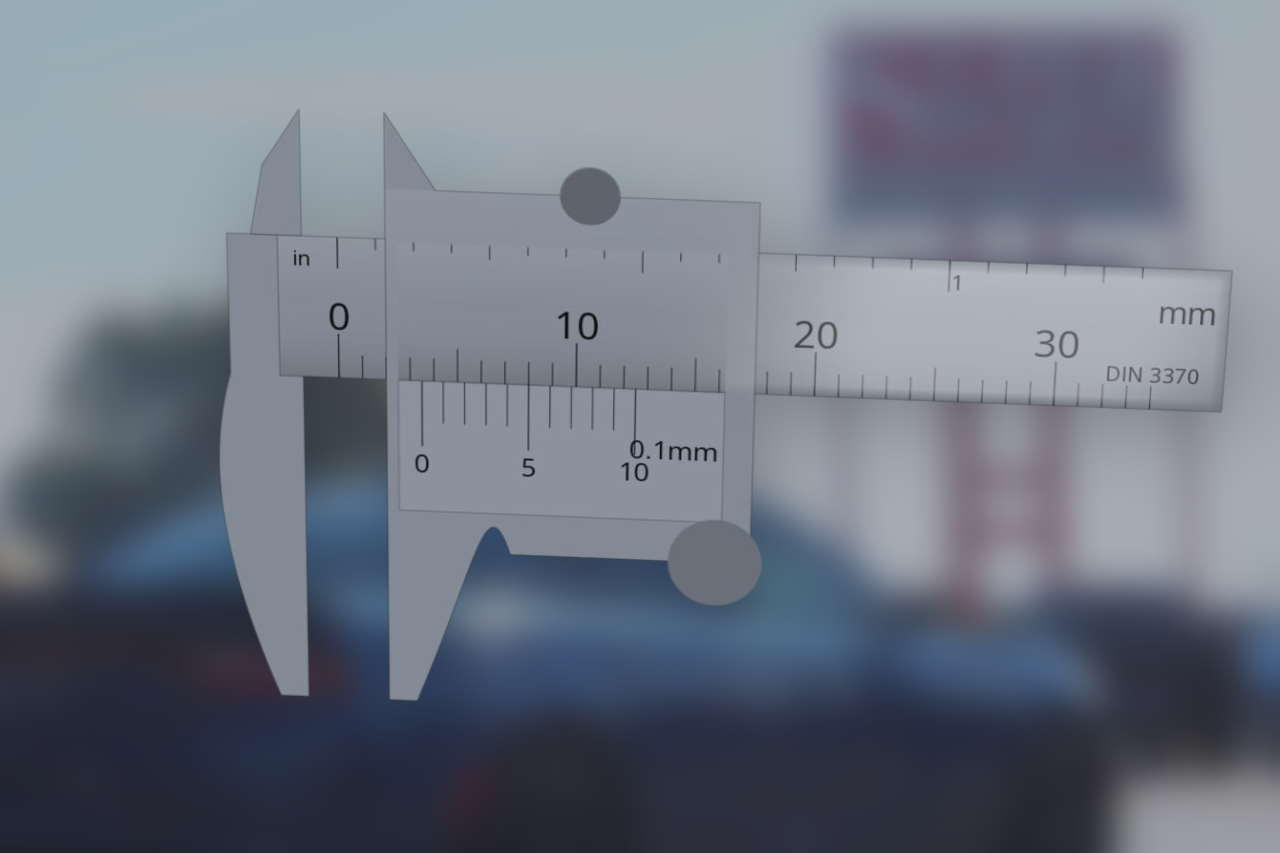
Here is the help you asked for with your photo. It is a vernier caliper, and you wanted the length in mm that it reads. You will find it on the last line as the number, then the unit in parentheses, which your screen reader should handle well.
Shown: 3.5 (mm)
